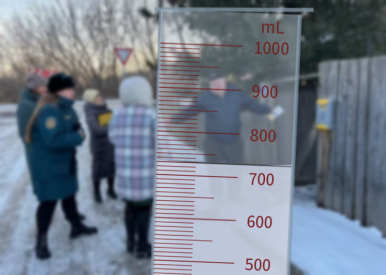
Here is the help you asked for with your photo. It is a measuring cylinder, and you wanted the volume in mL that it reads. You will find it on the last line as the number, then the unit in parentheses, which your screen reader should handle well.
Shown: 730 (mL)
